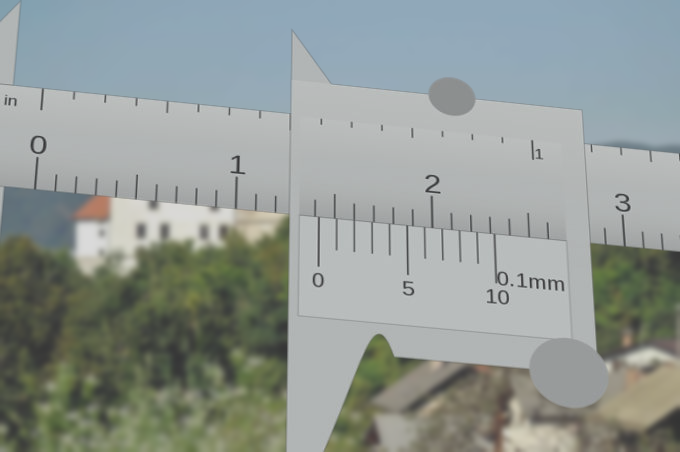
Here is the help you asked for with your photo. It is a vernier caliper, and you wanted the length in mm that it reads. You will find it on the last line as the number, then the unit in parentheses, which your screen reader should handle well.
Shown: 14.2 (mm)
